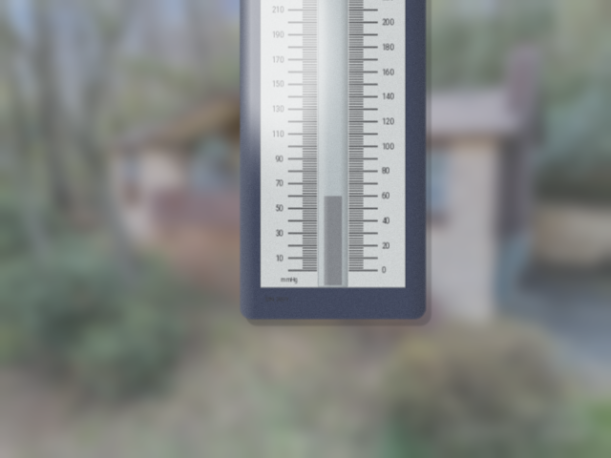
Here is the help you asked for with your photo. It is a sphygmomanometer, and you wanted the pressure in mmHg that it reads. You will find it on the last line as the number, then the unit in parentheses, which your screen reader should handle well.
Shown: 60 (mmHg)
